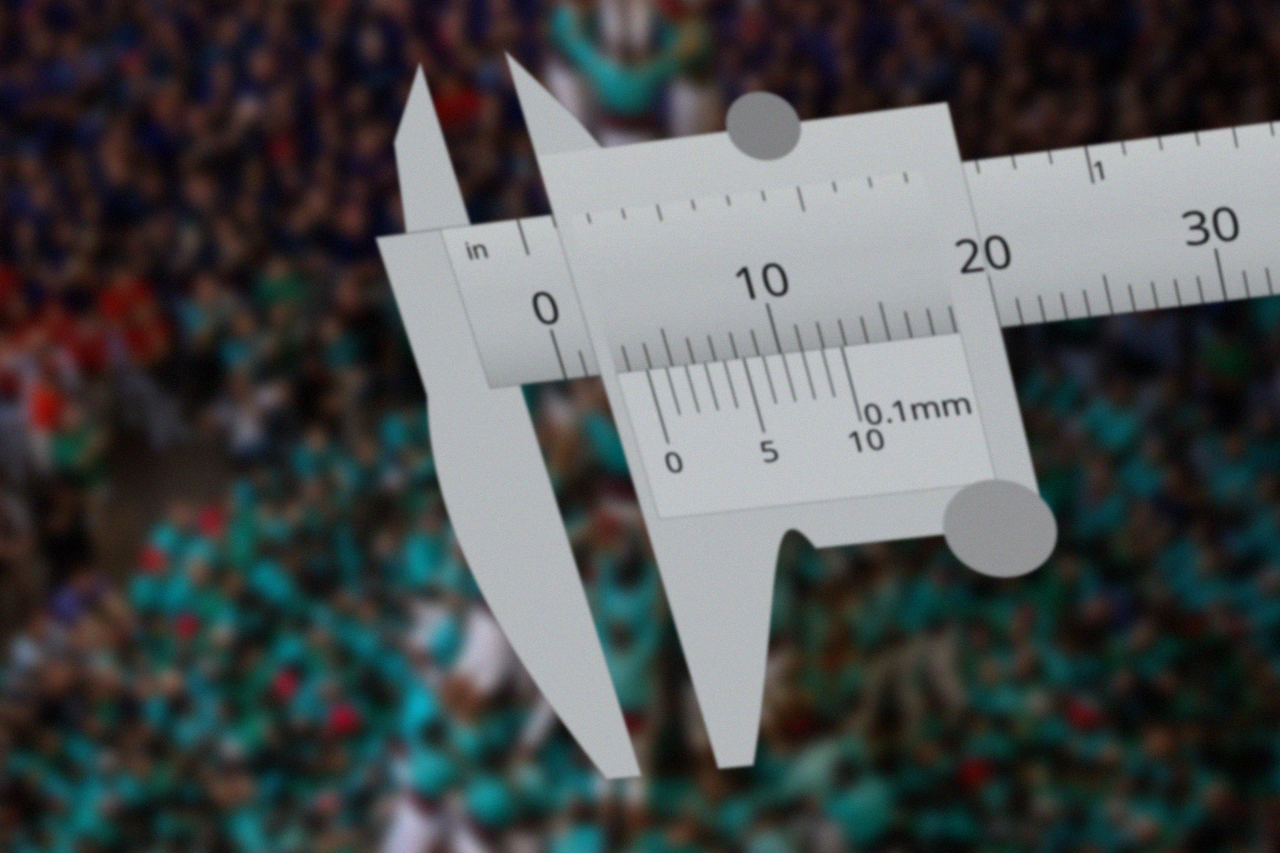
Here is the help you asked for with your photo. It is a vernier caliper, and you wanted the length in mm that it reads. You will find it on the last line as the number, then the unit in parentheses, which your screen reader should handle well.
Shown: 3.8 (mm)
